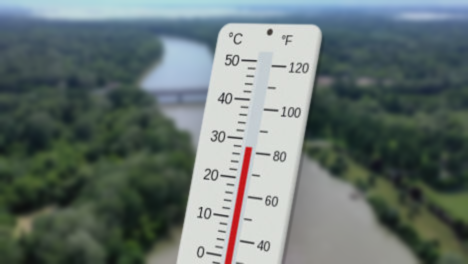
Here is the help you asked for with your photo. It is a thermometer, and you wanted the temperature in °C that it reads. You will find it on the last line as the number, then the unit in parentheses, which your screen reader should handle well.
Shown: 28 (°C)
